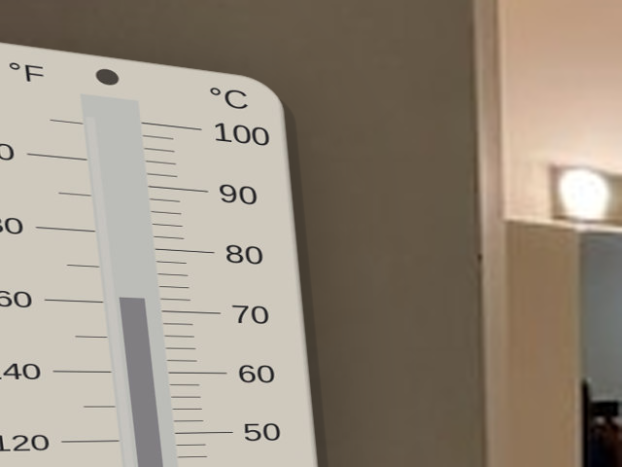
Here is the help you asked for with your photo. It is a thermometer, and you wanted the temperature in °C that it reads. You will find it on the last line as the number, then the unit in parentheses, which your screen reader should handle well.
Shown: 72 (°C)
